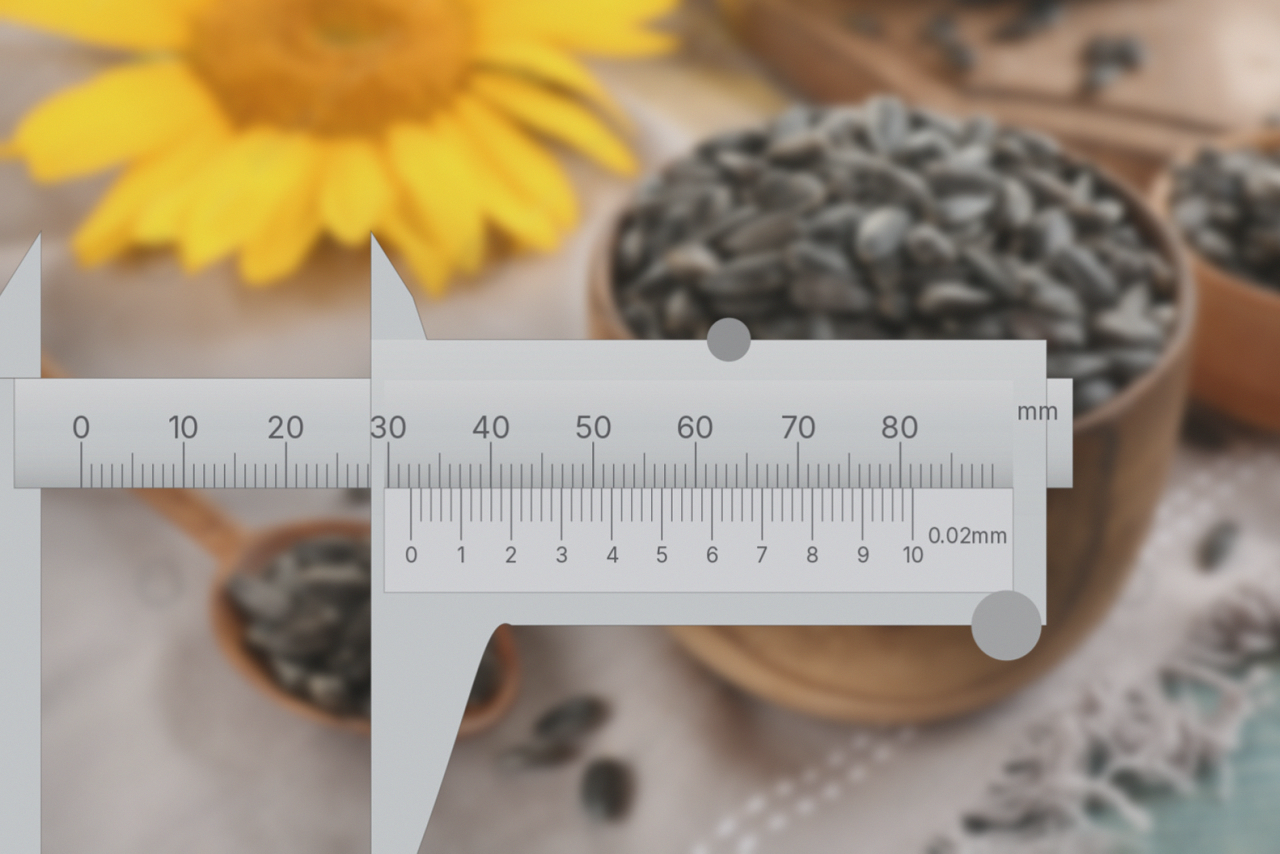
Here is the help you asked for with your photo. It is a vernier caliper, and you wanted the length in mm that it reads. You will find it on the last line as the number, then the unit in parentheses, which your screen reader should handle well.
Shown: 32.2 (mm)
